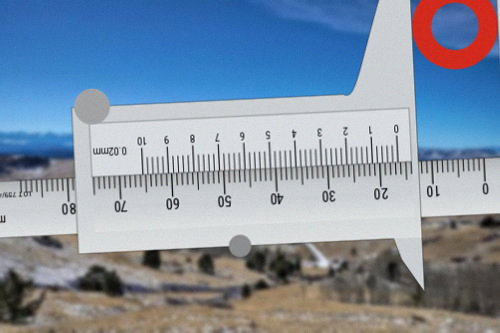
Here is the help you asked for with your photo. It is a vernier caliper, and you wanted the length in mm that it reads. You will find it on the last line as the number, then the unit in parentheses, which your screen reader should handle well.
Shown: 16.5 (mm)
